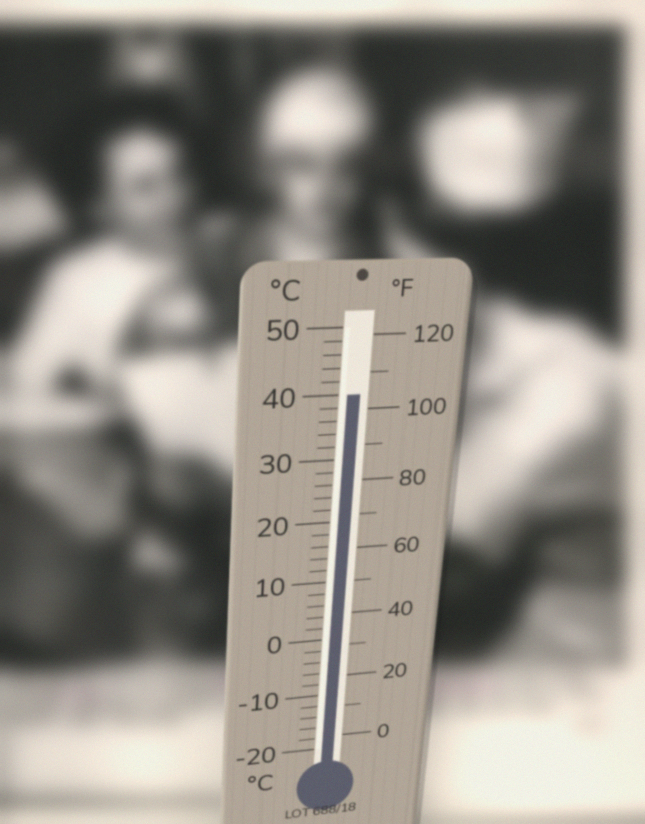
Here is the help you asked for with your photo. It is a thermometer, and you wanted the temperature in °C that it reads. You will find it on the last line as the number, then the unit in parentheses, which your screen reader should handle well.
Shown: 40 (°C)
